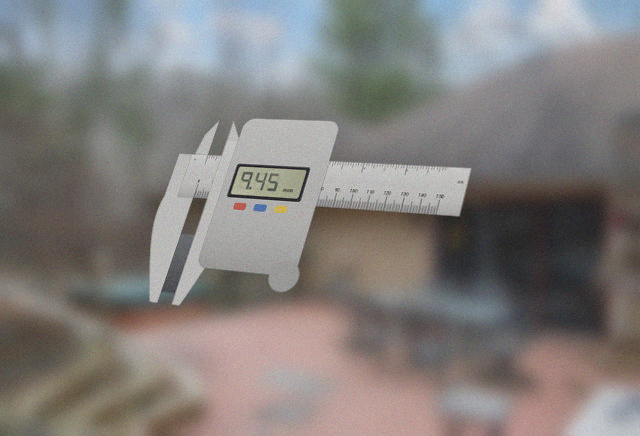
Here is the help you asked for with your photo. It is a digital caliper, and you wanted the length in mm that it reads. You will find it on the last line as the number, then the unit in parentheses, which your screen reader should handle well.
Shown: 9.45 (mm)
